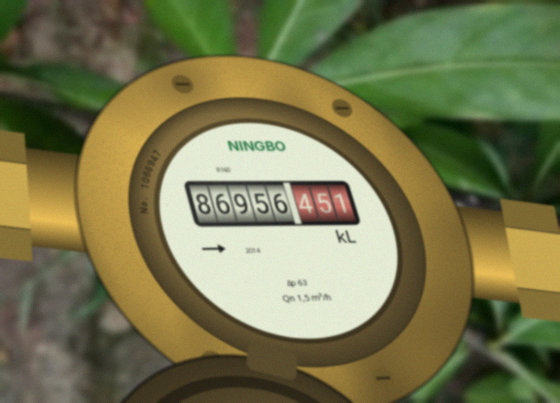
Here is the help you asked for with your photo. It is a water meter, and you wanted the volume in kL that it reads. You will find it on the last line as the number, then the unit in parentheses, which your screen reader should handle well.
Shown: 86956.451 (kL)
